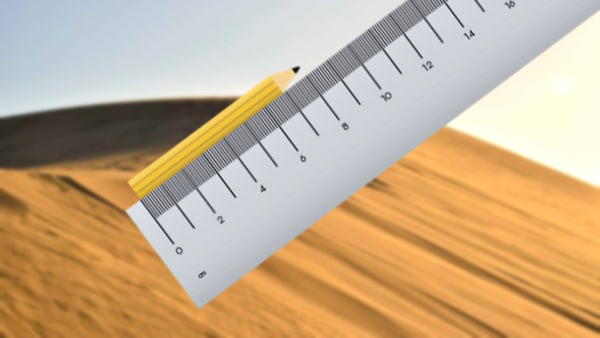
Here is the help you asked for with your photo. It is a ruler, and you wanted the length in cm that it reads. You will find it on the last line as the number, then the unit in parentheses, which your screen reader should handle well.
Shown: 8 (cm)
